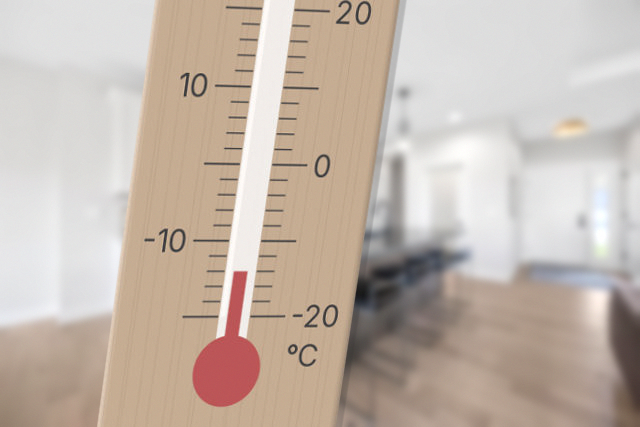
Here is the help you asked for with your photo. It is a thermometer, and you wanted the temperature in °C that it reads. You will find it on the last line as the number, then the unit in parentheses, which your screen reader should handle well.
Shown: -14 (°C)
